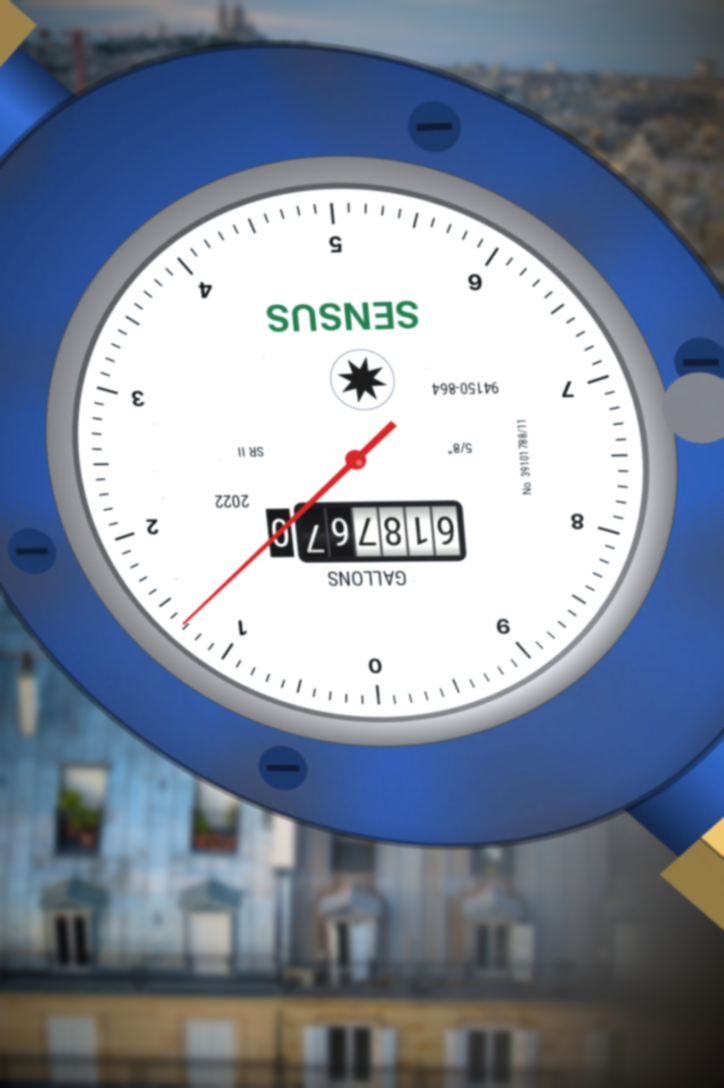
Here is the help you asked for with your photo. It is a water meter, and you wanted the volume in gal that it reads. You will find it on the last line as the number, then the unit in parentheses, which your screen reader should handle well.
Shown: 6187671.3 (gal)
